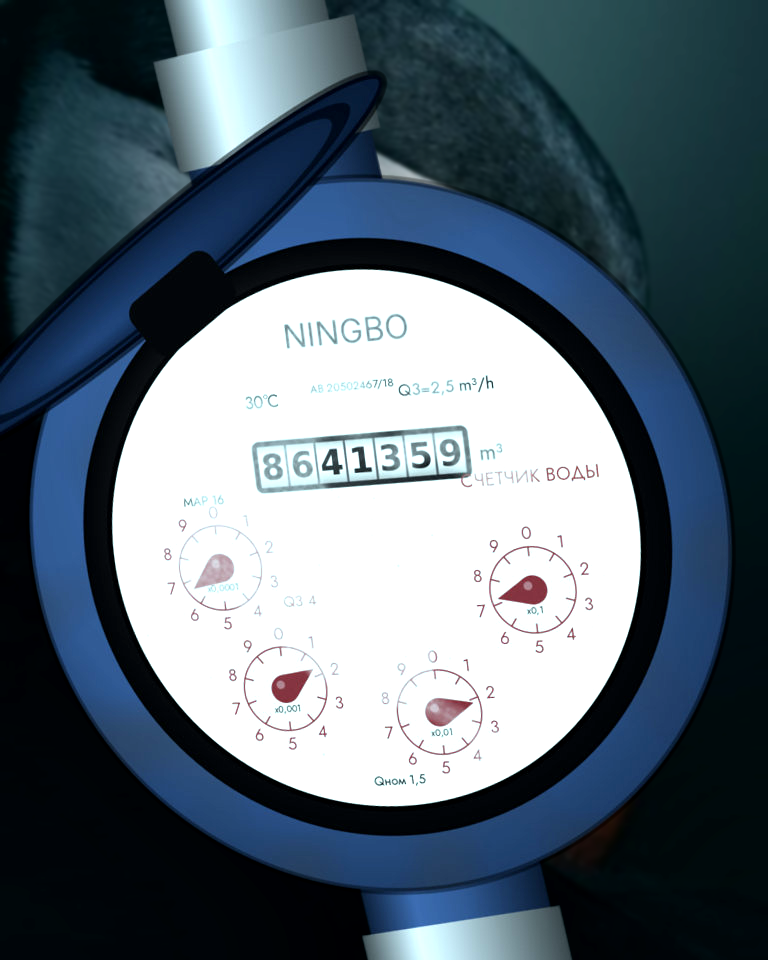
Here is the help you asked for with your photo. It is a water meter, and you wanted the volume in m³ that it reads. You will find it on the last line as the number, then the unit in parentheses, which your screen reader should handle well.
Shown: 8641359.7216 (m³)
